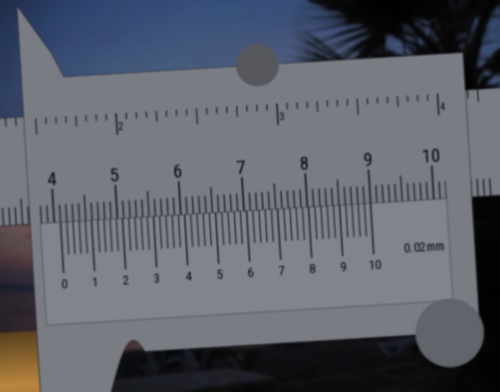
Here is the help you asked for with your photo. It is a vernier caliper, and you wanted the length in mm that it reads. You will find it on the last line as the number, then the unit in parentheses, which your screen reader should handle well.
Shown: 41.0 (mm)
